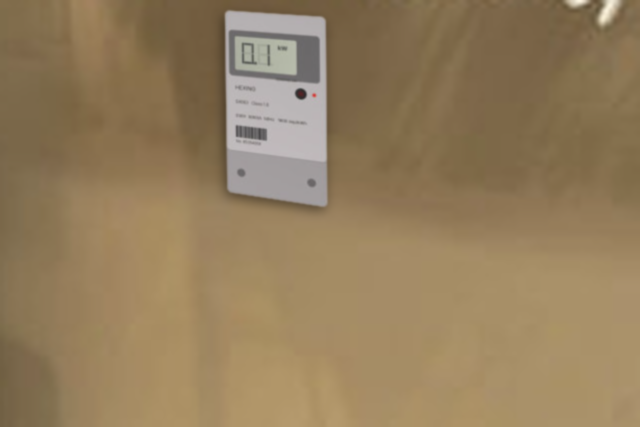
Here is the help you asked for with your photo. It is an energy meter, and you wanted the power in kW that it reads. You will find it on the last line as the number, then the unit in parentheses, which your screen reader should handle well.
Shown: 0.1 (kW)
